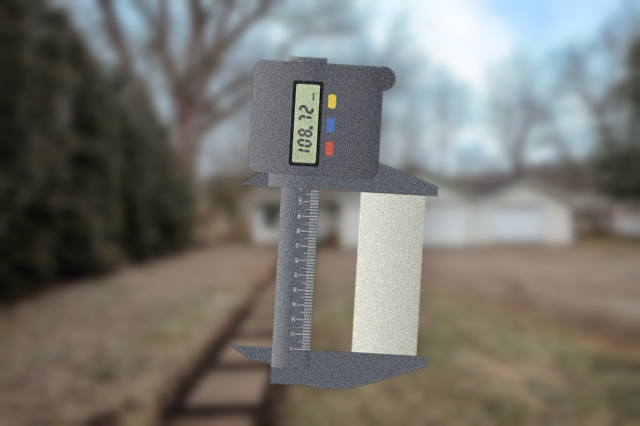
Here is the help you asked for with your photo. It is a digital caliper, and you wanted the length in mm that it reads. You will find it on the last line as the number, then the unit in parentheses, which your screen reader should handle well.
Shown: 108.72 (mm)
